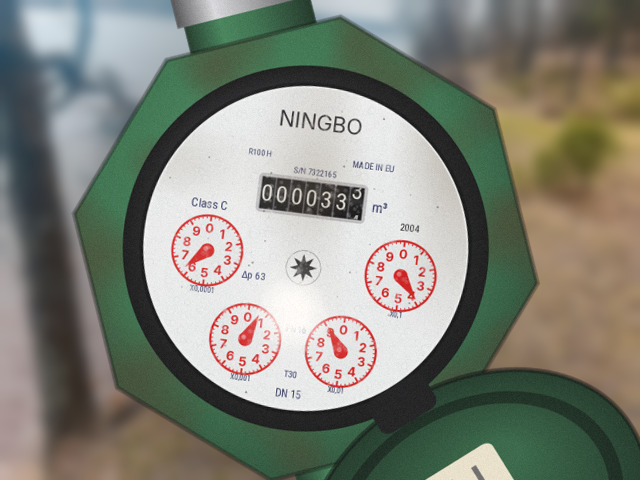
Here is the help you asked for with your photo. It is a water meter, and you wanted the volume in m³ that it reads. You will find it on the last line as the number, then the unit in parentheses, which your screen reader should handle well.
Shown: 333.3906 (m³)
